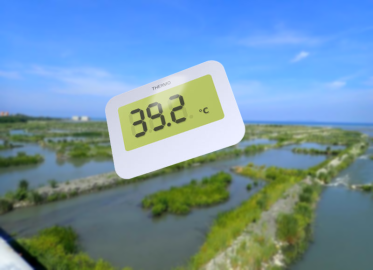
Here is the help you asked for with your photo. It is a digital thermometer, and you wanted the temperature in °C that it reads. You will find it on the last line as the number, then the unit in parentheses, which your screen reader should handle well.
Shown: 39.2 (°C)
